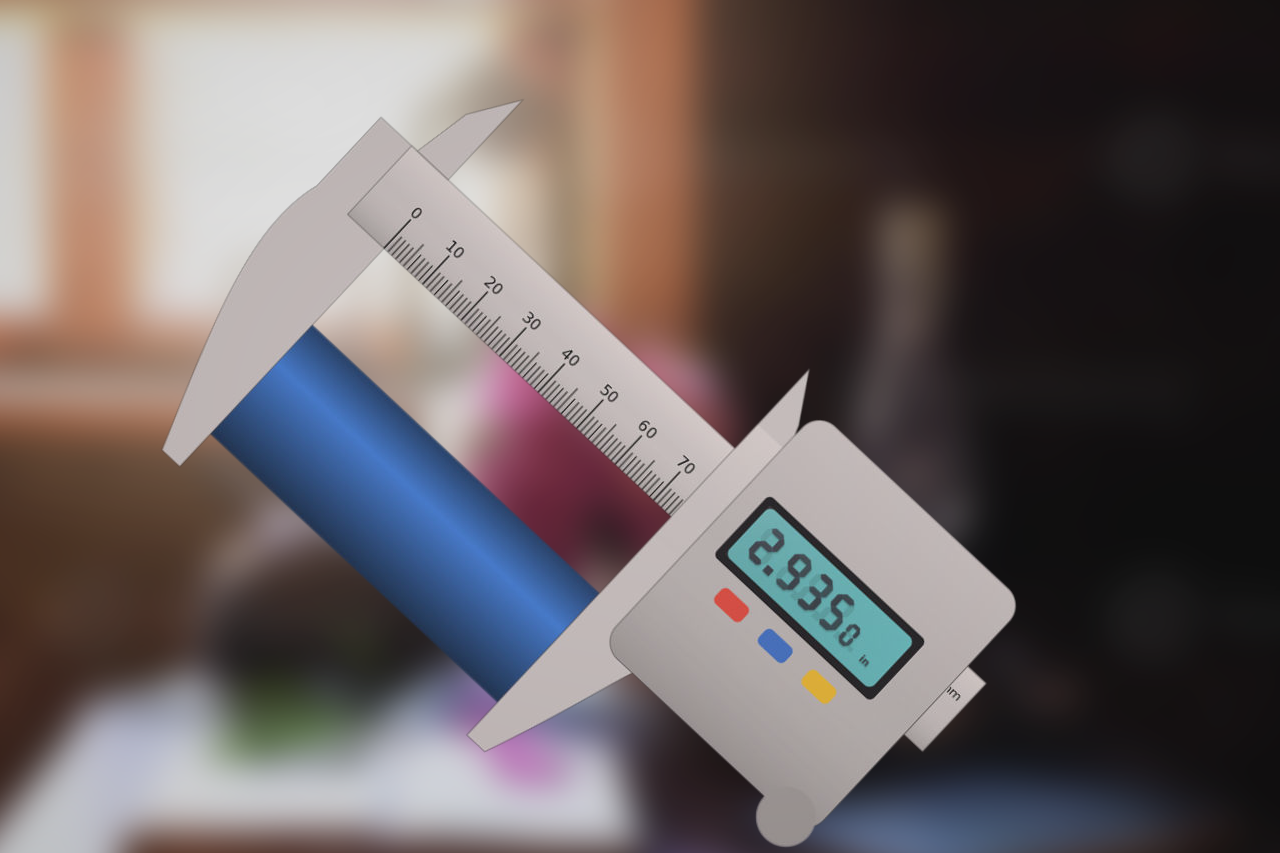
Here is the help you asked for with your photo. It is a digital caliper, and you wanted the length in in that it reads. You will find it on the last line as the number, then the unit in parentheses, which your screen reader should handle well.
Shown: 2.9350 (in)
